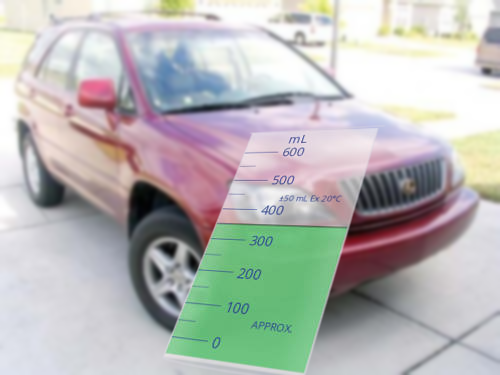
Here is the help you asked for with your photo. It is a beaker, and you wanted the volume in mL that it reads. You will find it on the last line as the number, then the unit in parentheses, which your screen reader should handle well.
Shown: 350 (mL)
